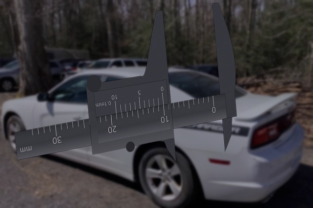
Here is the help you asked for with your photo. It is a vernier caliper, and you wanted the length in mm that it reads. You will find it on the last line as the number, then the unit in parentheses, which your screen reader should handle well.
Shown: 10.0 (mm)
